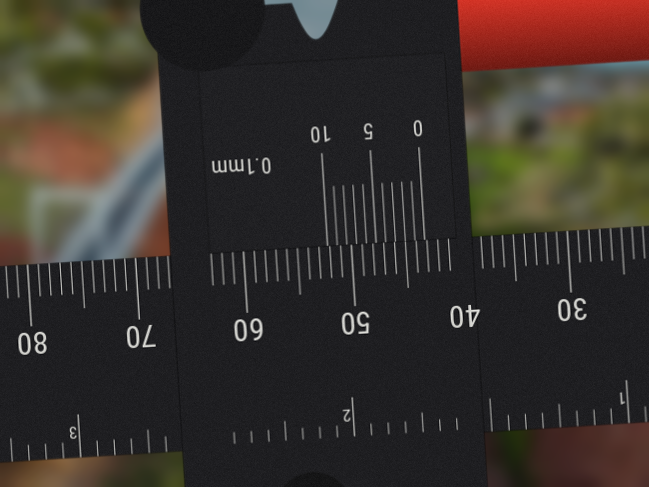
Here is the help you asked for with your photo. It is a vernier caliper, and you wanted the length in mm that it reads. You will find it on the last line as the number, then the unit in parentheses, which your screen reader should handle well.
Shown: 43.2 (mm)
